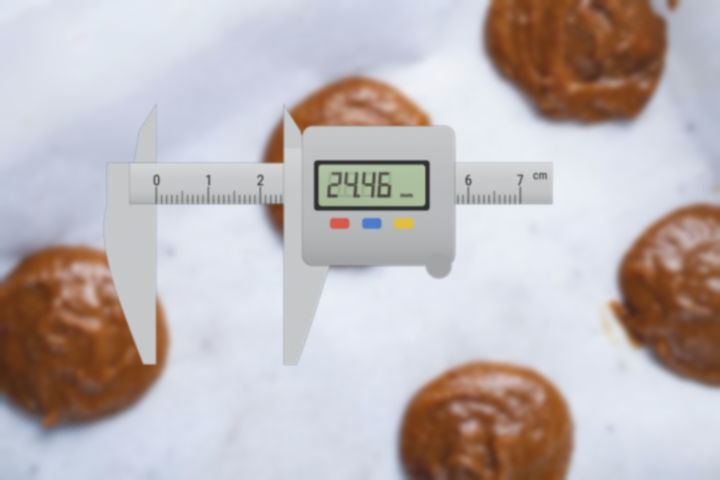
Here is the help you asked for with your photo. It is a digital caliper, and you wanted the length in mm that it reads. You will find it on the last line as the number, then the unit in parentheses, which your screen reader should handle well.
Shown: 24.46 (mm)
